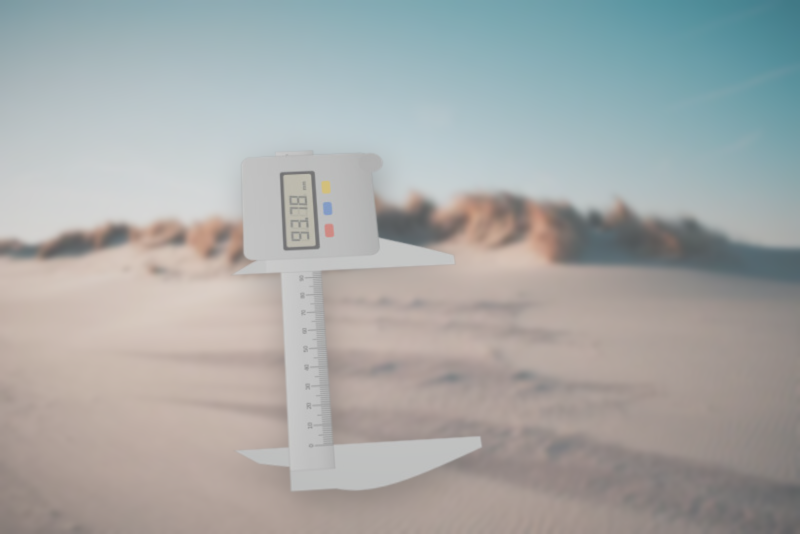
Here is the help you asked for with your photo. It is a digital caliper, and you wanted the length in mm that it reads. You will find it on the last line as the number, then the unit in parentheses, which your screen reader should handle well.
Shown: 93.78 (mm)
